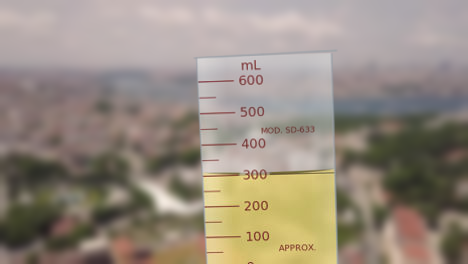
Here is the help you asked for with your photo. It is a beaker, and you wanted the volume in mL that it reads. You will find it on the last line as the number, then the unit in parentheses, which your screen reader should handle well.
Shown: 300 (mL)
